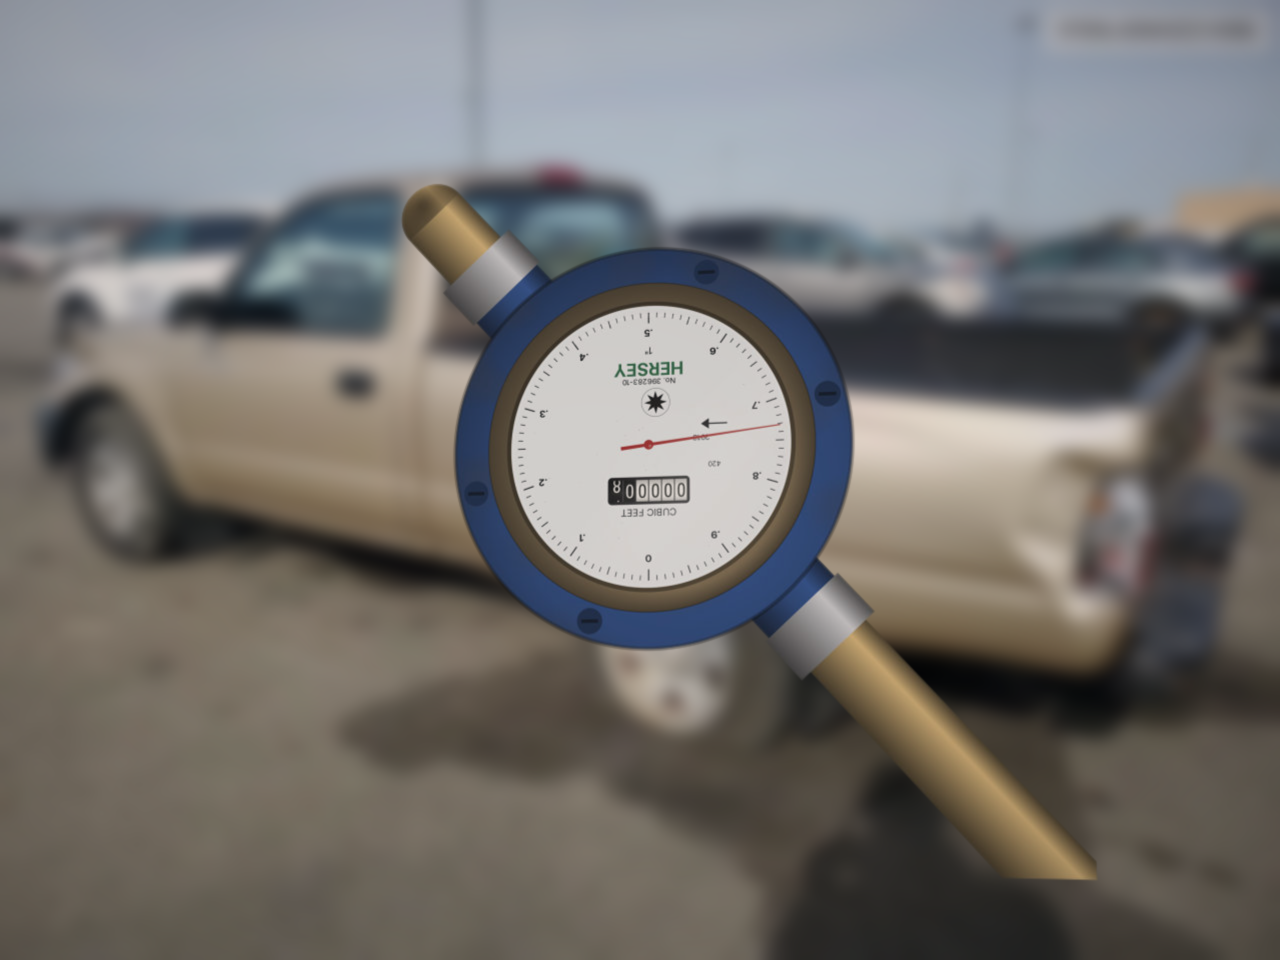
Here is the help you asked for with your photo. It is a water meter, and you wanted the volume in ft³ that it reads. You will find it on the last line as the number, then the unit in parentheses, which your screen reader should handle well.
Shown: 7.73 (ft³)
